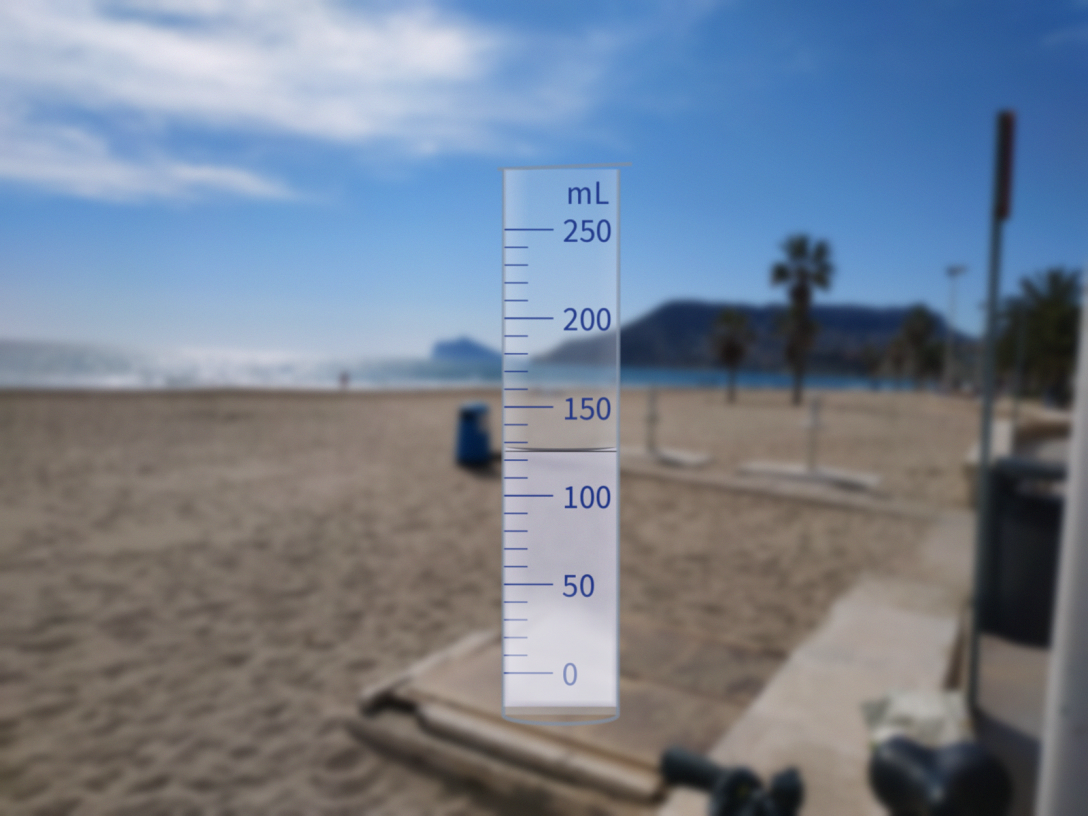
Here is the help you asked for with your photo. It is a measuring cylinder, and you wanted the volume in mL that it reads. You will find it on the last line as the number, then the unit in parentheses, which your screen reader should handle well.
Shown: 125 (mL)
